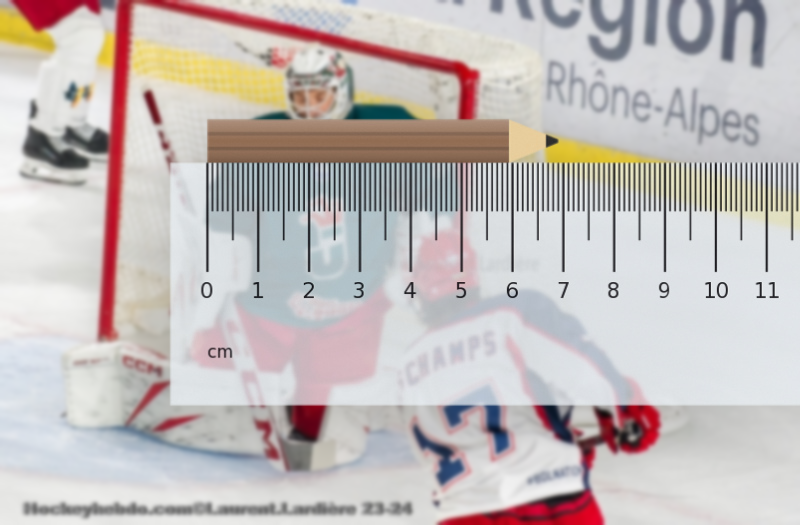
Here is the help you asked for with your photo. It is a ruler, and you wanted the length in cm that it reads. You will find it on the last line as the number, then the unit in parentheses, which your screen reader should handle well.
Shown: 6.9 (cm)
